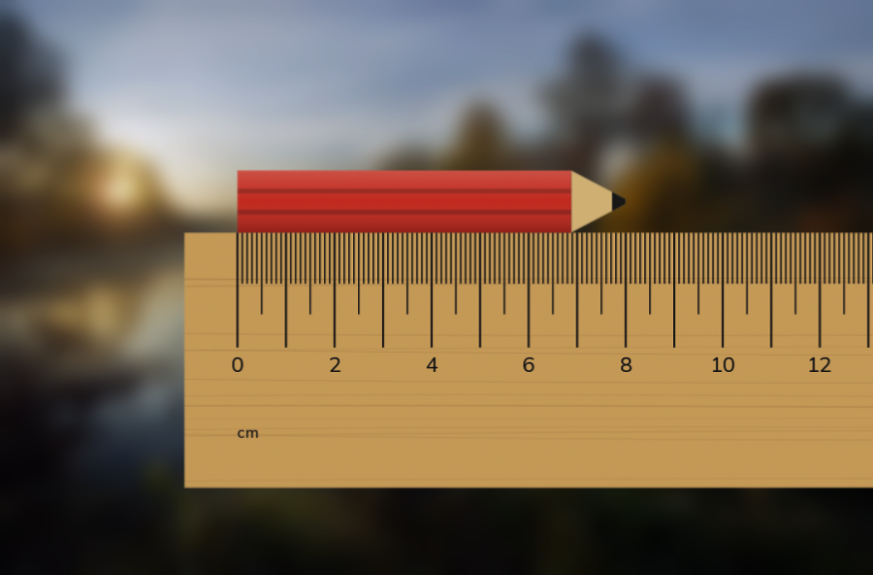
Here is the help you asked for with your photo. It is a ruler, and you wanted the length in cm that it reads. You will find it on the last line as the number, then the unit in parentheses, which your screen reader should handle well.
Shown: 8 (cm)
